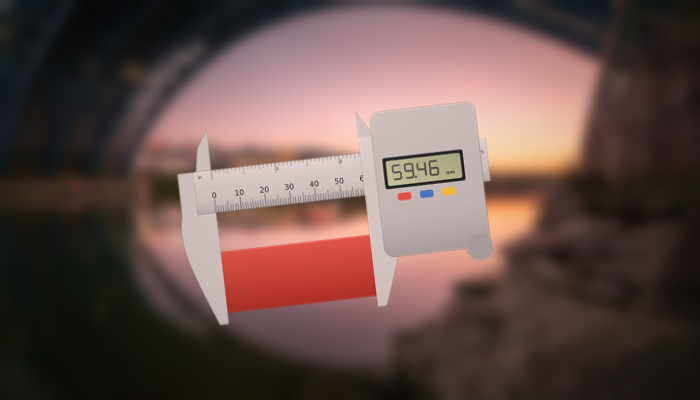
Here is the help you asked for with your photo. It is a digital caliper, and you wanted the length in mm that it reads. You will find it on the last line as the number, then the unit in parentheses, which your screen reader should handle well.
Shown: 59.46 (mm)
